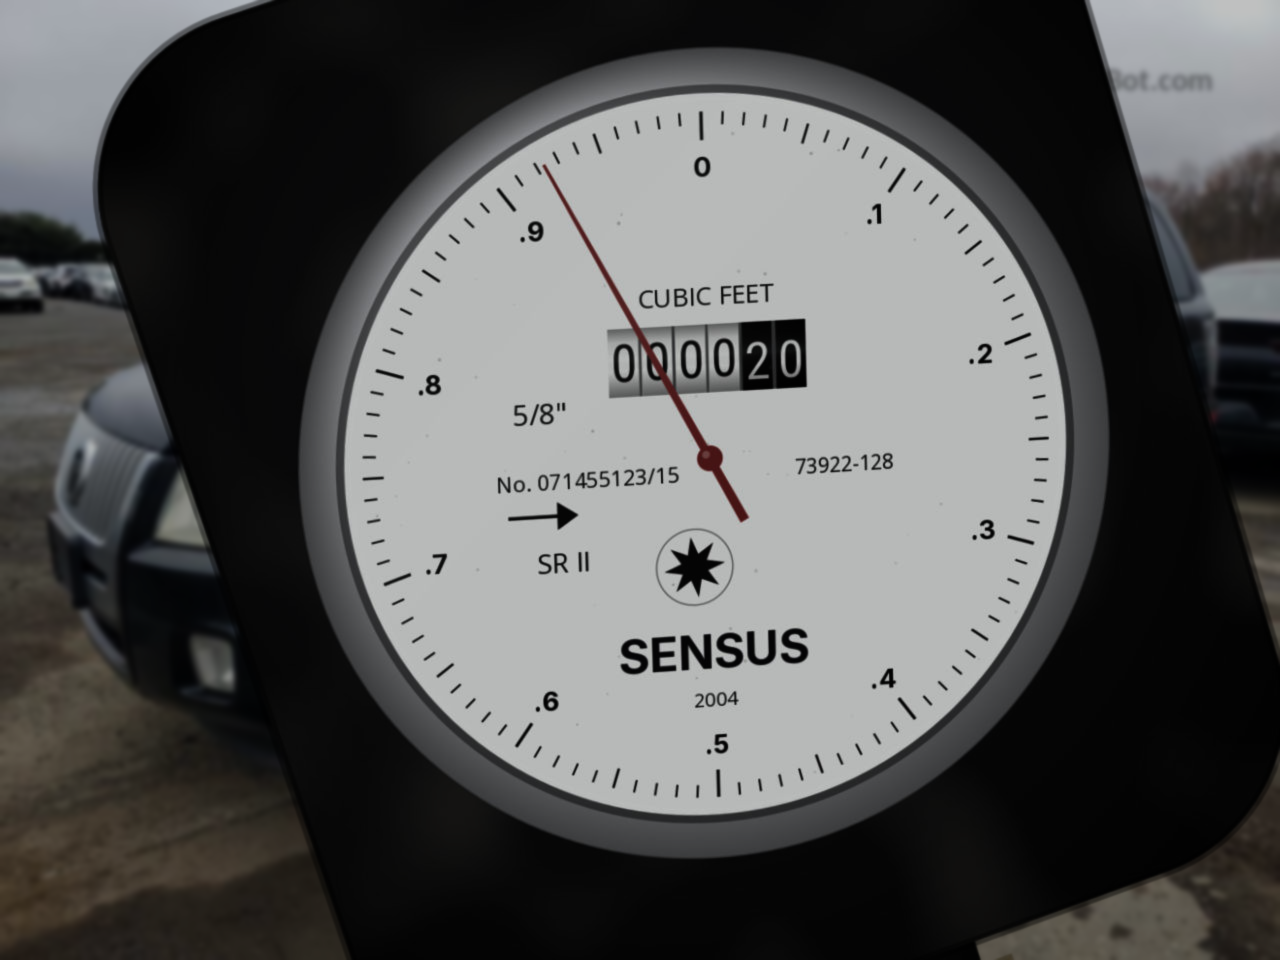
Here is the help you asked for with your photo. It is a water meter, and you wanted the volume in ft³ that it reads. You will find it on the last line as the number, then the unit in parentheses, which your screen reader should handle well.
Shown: 19.92 (ft³)
